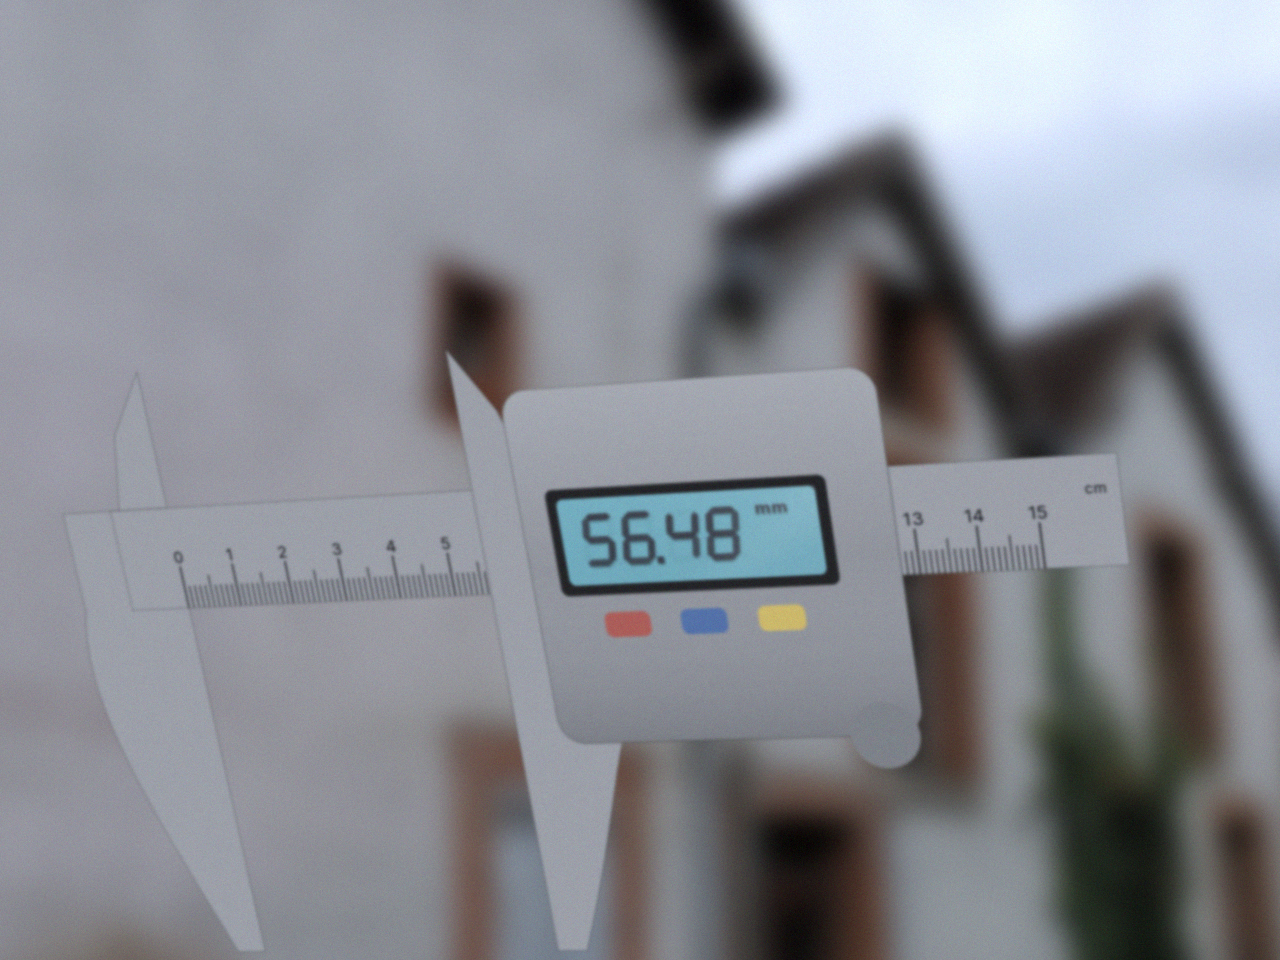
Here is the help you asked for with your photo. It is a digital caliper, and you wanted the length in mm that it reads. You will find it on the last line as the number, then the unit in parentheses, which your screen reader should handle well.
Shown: 56.48 (mm)
